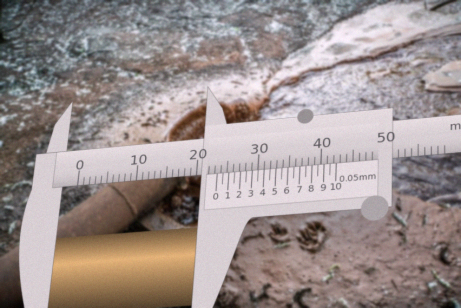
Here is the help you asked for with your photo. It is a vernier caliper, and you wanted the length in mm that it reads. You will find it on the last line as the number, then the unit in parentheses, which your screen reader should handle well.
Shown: 23.4 (mm)
